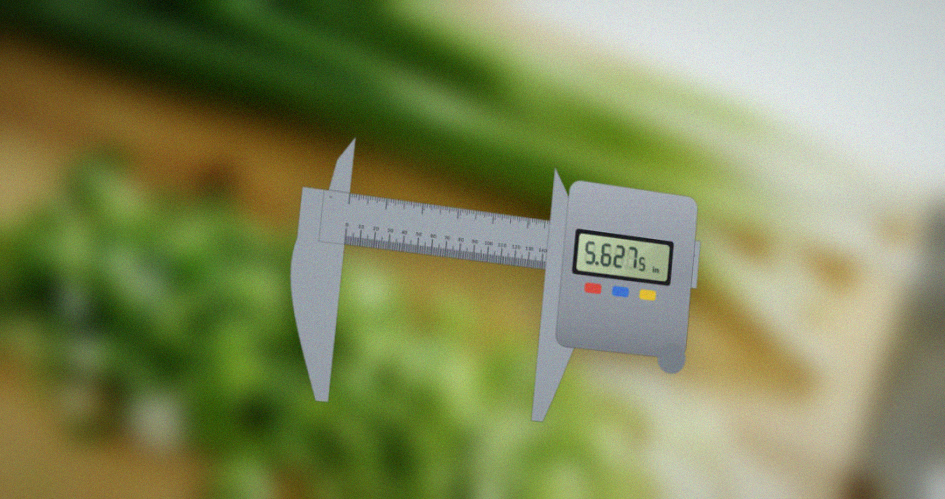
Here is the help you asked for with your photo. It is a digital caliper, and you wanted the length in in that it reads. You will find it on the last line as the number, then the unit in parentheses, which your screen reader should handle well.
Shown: 5.6275 (in)
